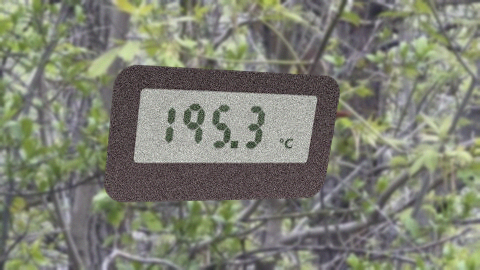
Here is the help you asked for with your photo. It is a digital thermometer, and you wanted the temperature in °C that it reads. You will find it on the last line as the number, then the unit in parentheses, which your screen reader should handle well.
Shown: 195.3 (°C)
